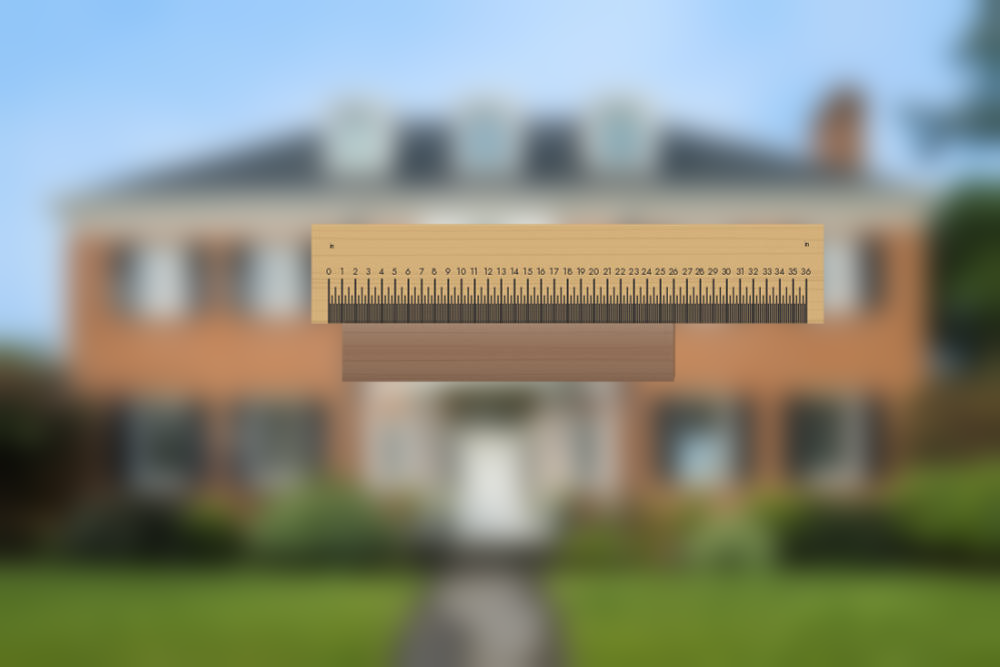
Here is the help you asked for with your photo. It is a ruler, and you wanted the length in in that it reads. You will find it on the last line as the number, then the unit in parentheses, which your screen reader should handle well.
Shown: 25 (in)
